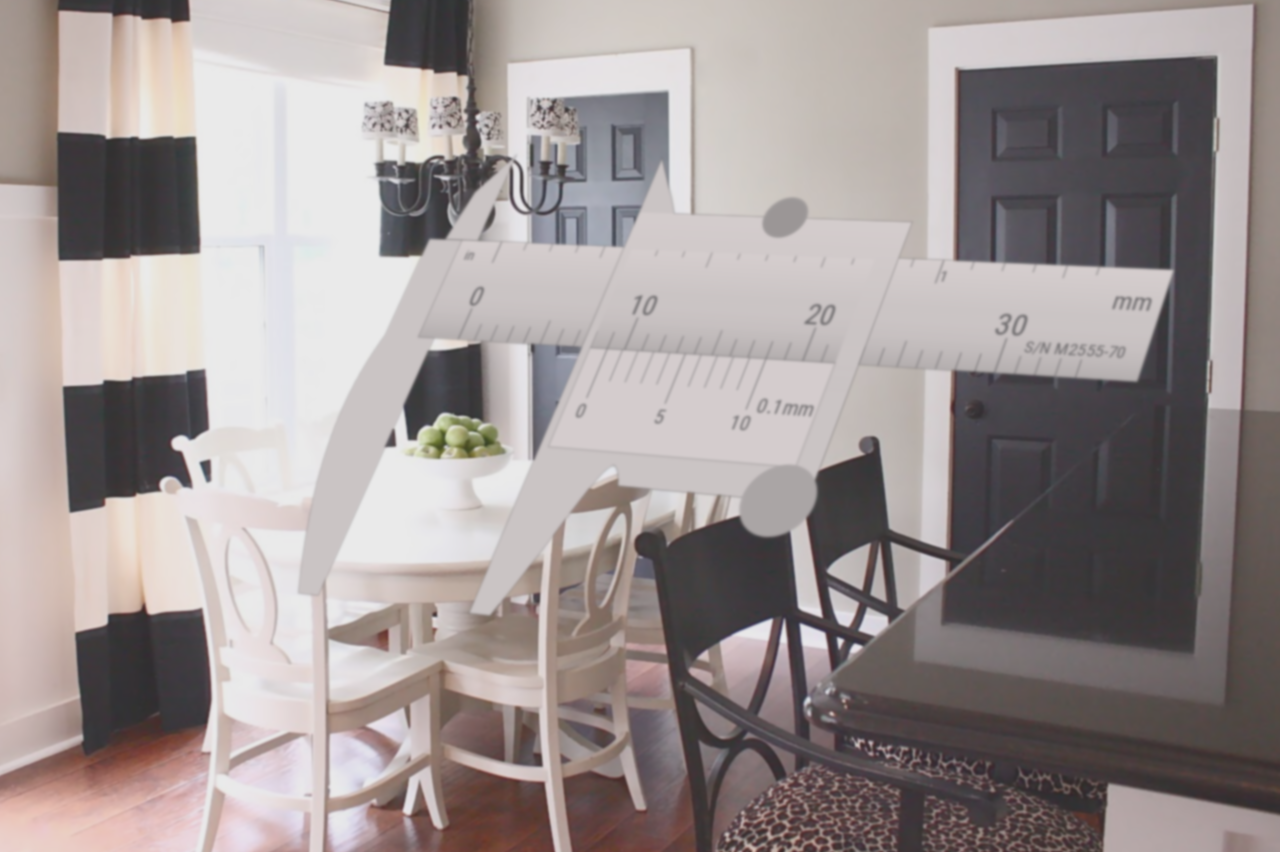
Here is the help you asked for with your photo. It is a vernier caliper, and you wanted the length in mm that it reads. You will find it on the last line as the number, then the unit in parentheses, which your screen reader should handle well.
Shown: 9.0 (mm)
